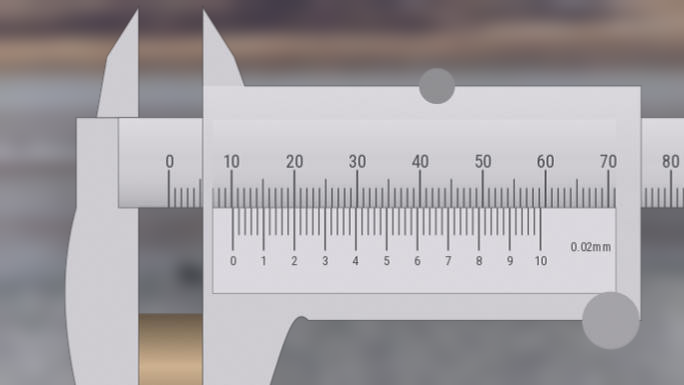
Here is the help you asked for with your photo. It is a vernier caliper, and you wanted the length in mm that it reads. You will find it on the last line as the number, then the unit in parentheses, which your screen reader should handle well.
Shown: 10.2 (mm)
